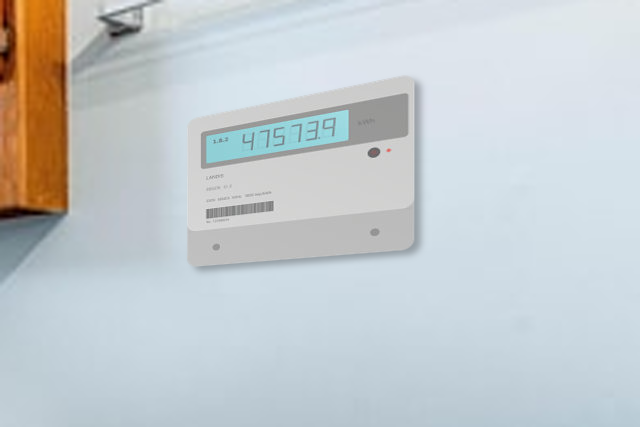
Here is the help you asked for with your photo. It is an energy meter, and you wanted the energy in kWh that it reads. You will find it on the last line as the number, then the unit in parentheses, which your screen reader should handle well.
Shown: 47573.9 (kWh)
